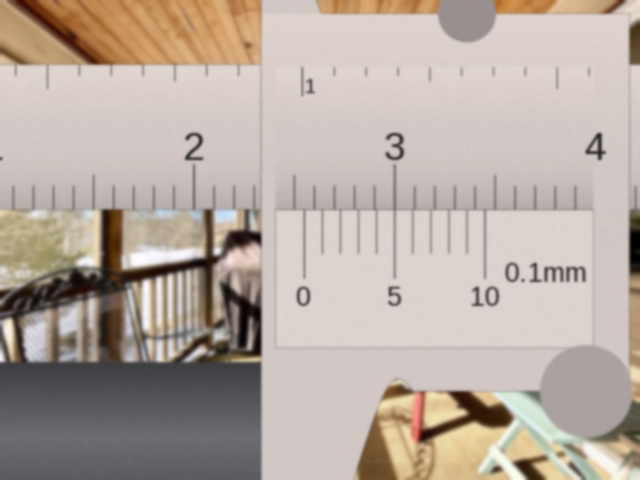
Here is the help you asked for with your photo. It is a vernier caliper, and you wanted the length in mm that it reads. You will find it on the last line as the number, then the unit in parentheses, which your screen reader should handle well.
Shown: 25.5 (mm)
